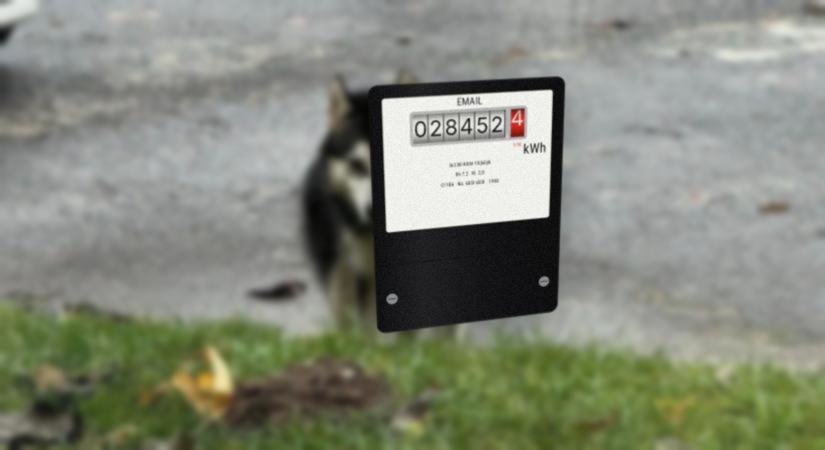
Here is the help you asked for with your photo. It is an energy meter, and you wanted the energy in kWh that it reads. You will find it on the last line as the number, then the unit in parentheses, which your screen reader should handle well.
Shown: 28452.4 (kWh)
